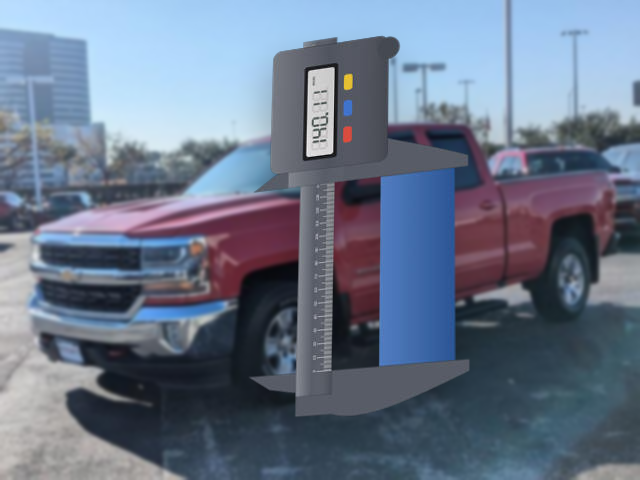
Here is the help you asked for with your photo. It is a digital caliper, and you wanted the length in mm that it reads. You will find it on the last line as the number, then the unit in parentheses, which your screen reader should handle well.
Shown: 140.11 (mm)
